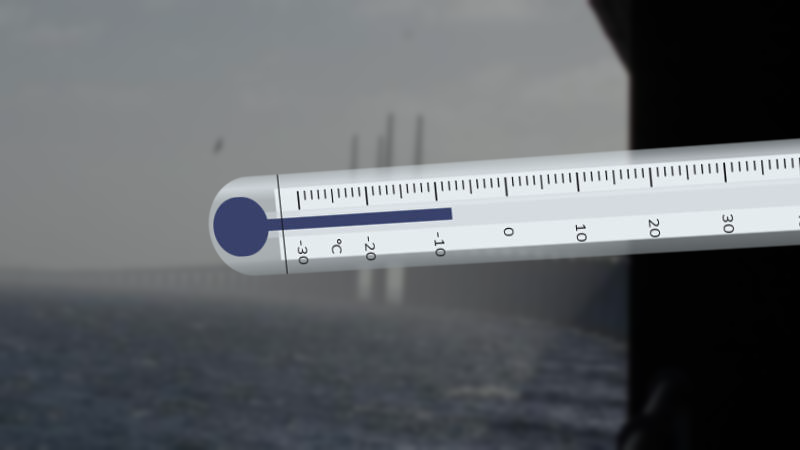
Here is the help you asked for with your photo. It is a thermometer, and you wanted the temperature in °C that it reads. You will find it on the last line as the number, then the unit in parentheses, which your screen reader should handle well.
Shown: -8 (°C)
